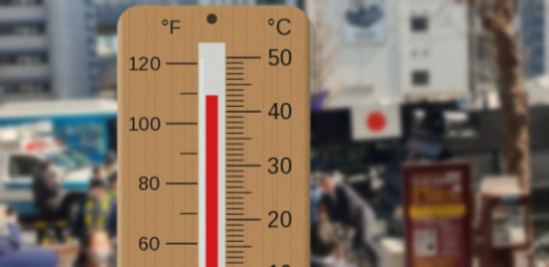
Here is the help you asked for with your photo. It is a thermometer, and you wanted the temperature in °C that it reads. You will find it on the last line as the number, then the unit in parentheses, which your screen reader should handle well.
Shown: 43 (°C)
